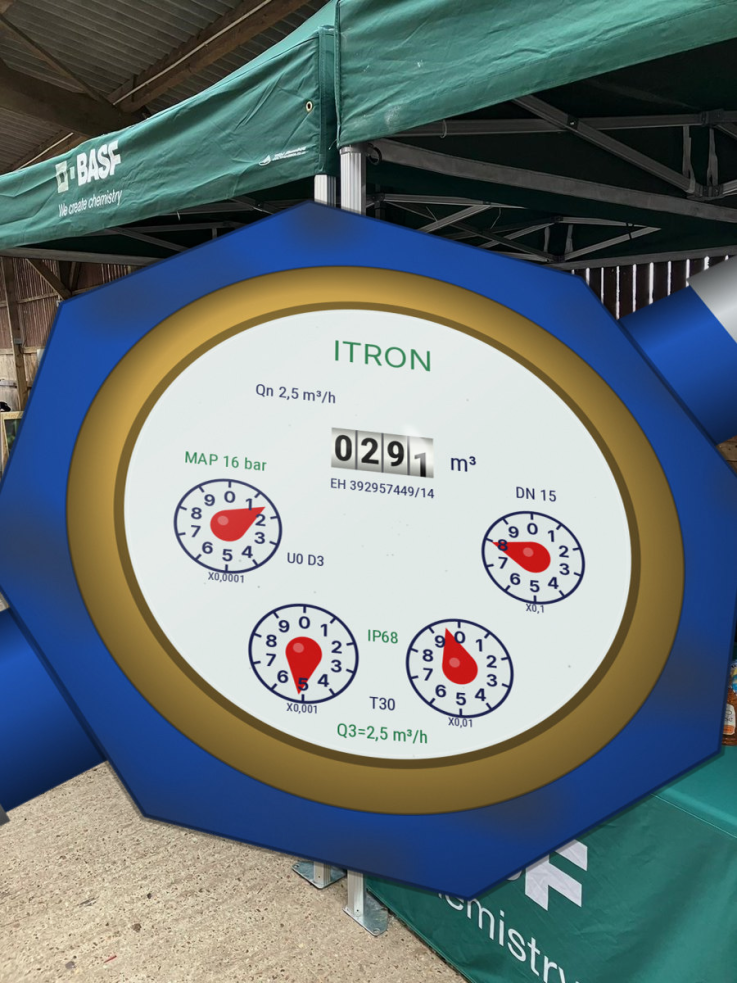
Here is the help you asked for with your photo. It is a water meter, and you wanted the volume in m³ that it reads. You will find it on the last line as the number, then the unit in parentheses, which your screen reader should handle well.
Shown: 290.7951 (m³)
